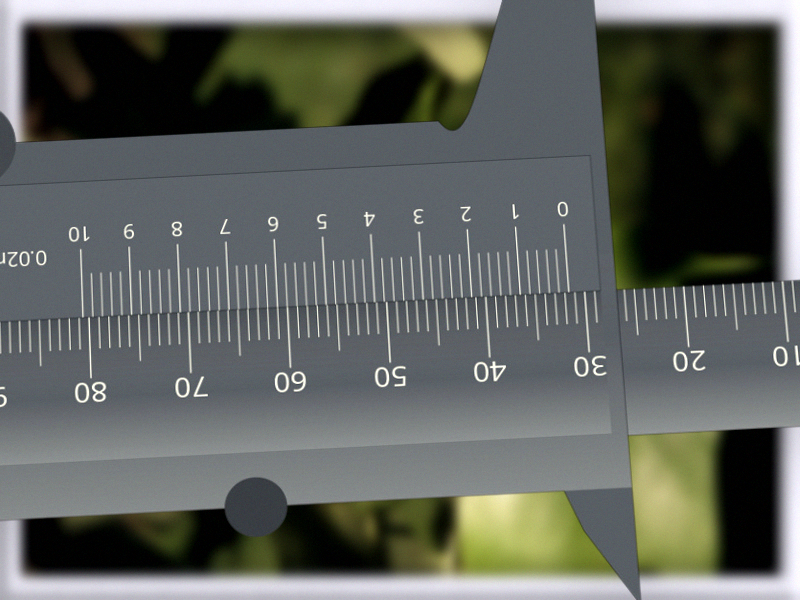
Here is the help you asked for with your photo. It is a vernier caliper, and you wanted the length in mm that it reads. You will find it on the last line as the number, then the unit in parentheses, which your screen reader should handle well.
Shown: 31.6 (mm)
